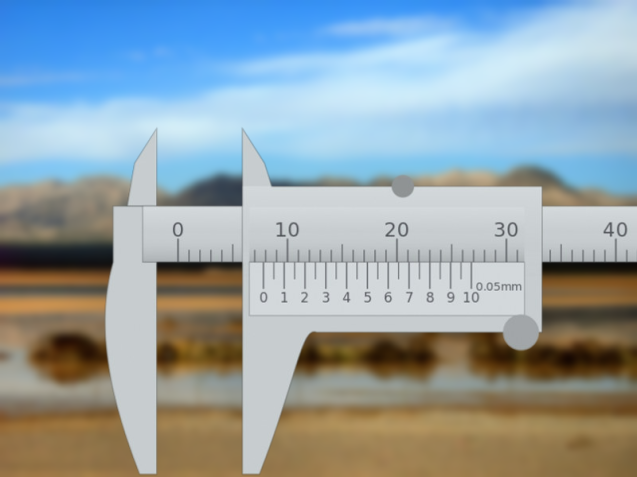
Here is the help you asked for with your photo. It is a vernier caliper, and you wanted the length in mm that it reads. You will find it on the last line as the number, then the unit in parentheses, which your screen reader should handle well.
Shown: 7.8 (mm)
